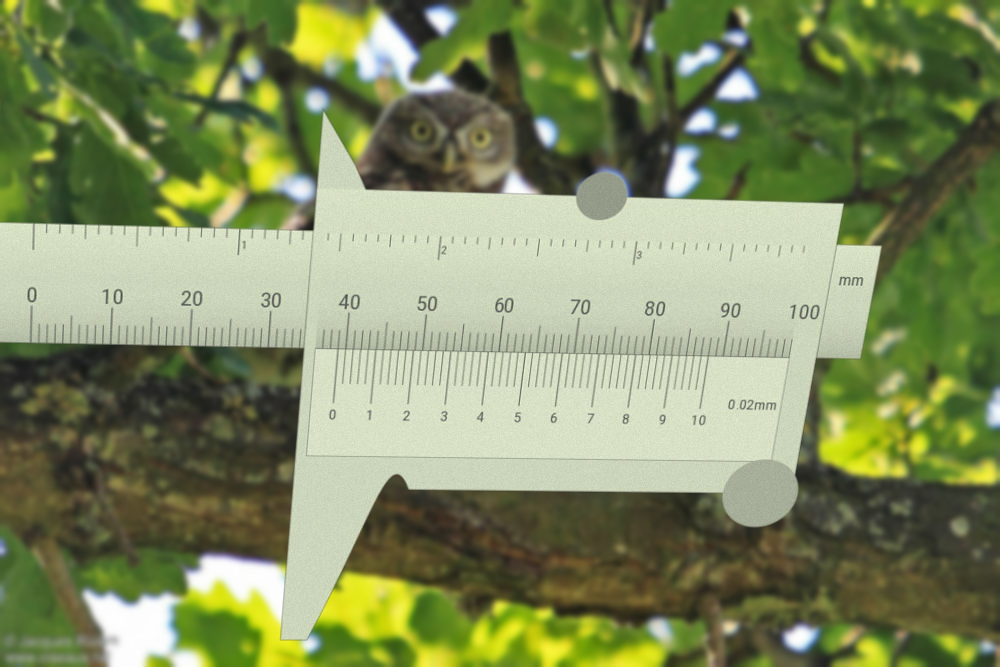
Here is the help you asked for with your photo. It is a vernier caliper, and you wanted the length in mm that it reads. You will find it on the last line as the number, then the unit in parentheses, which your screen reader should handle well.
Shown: 39.0 (mm)
